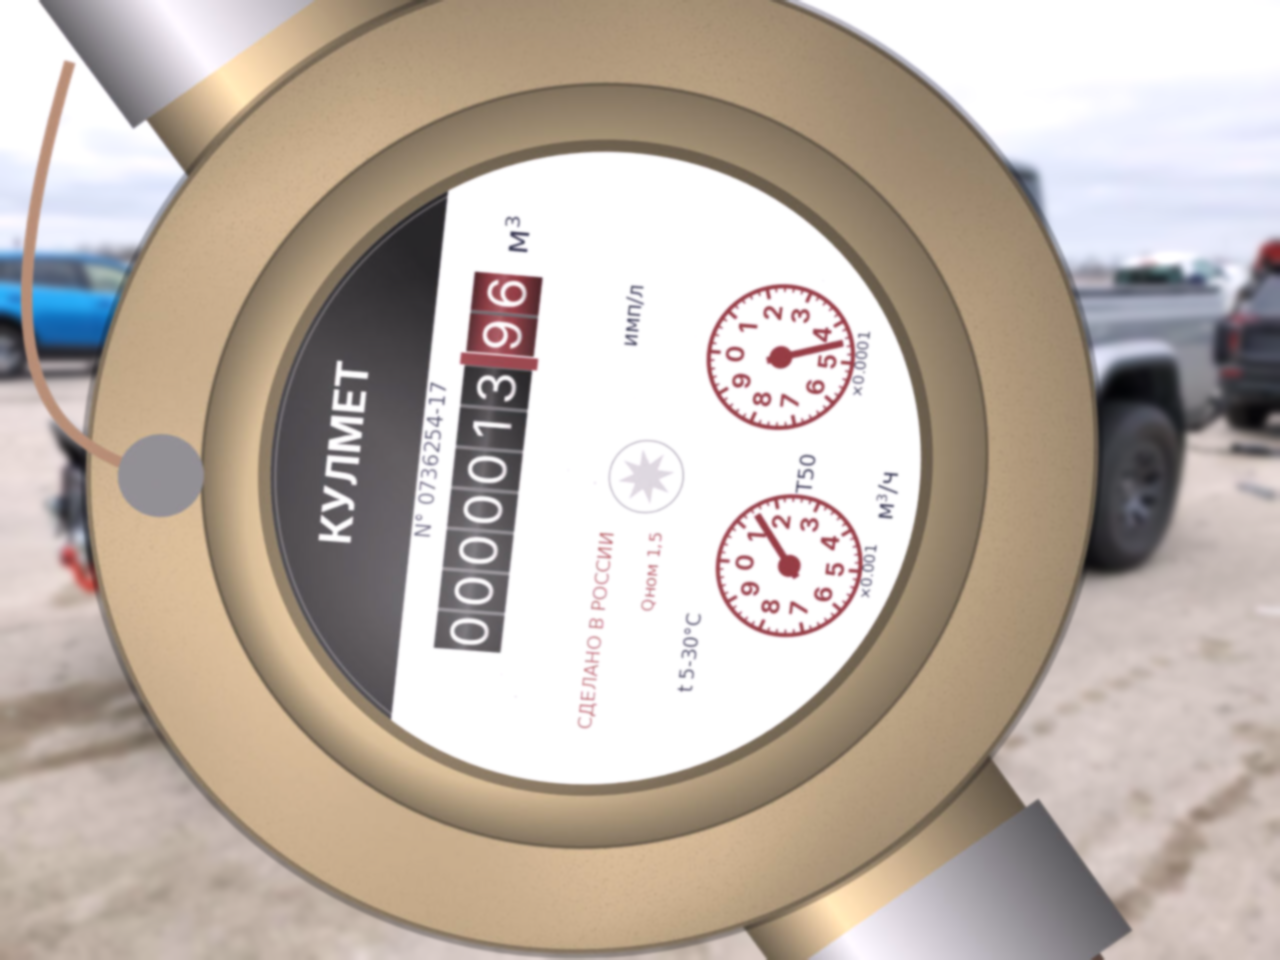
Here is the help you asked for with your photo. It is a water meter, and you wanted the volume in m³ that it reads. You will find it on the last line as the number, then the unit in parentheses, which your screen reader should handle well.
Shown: 13.9614 (m³)
